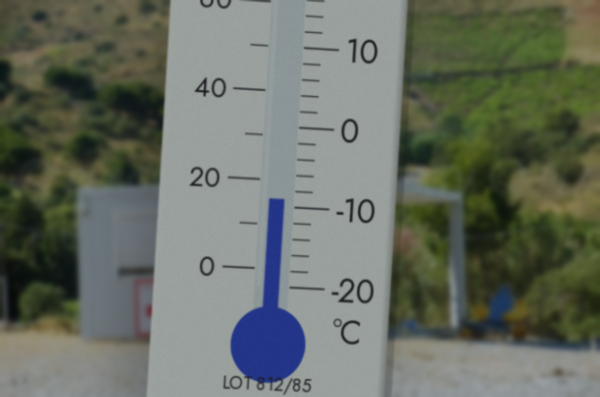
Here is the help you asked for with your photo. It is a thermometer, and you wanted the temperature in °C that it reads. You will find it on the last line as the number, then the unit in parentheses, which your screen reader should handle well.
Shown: -9 (°C)
